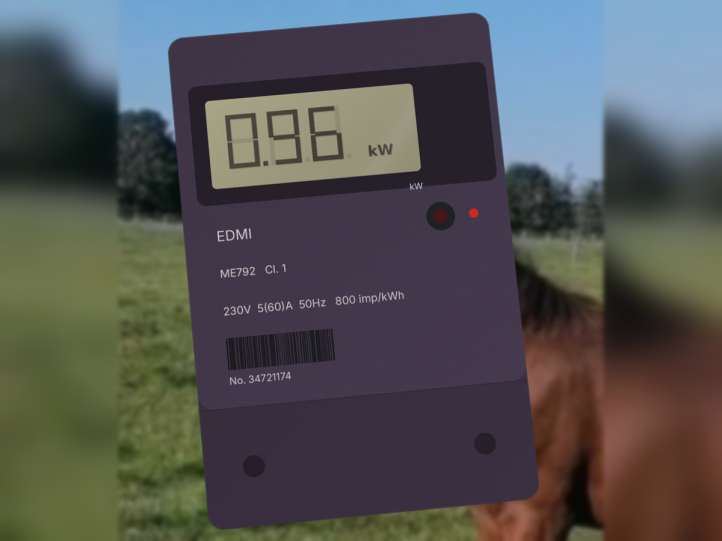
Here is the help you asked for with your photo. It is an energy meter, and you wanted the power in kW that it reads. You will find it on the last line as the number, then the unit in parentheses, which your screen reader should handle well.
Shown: 0.96 (kW)
